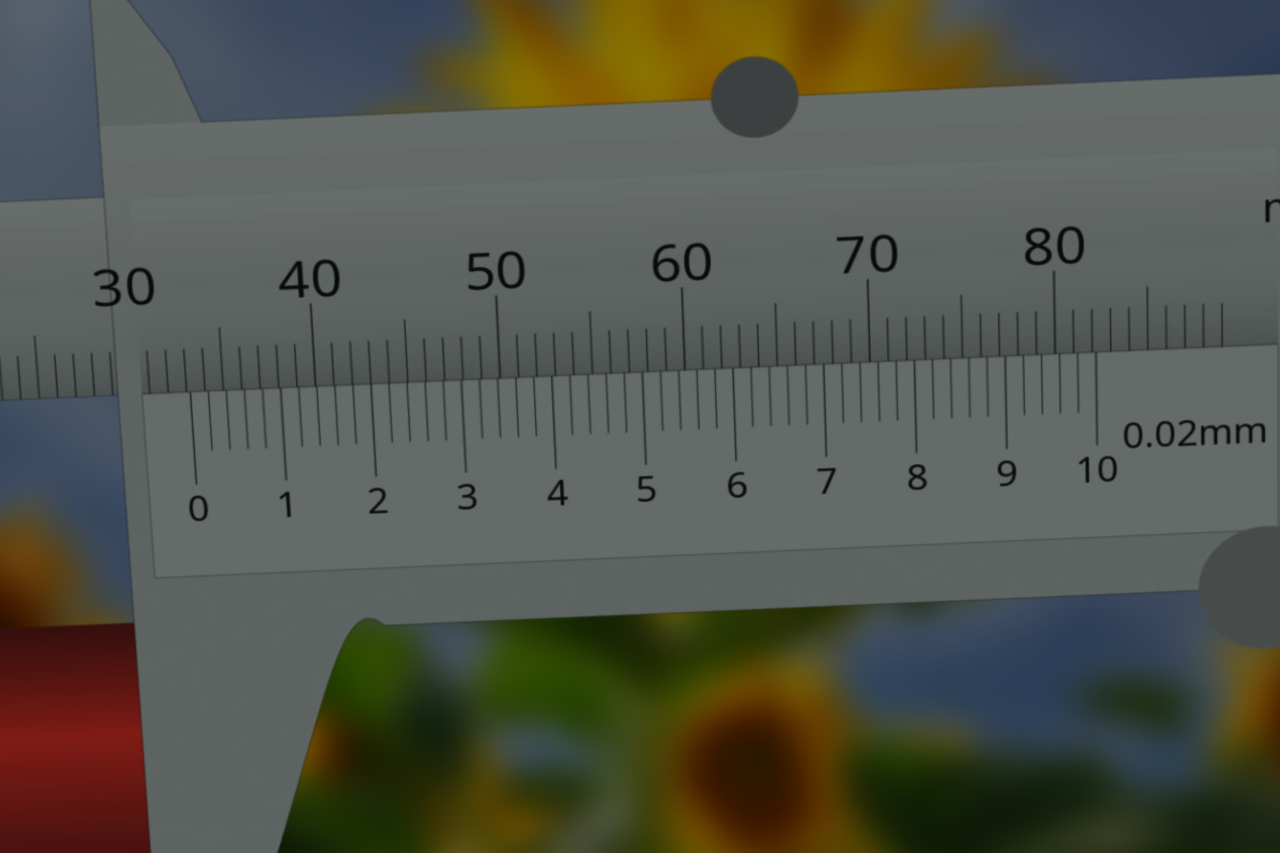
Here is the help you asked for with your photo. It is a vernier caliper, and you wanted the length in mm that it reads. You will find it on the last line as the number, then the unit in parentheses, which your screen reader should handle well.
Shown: 33.2 (mm)
